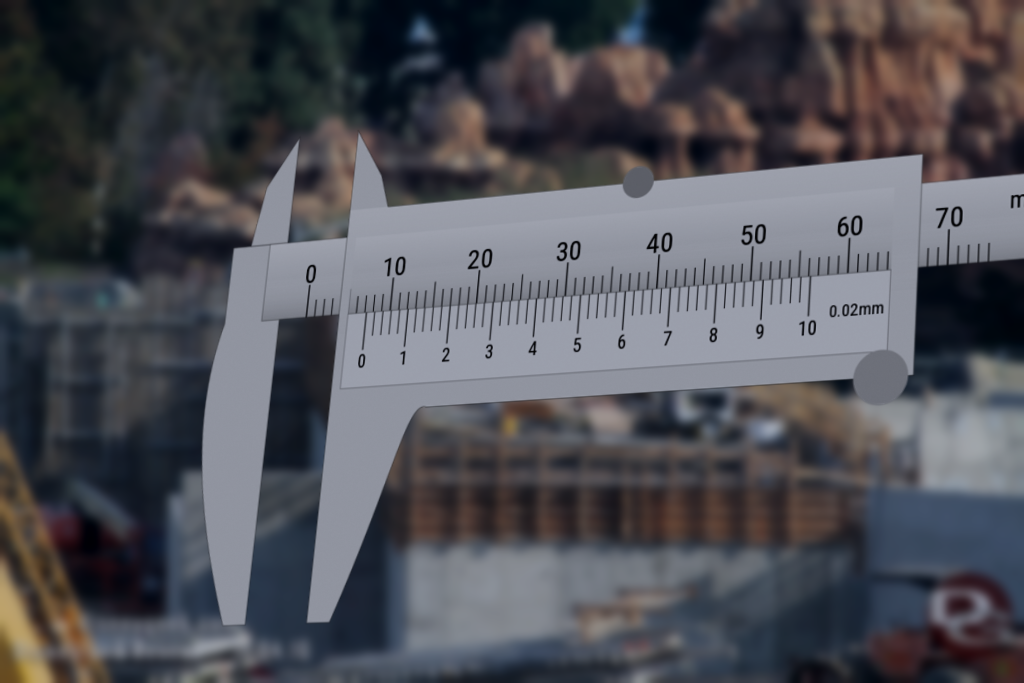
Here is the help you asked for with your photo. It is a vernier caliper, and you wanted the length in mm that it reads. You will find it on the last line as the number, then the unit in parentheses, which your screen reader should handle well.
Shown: 7.2 (mm)
